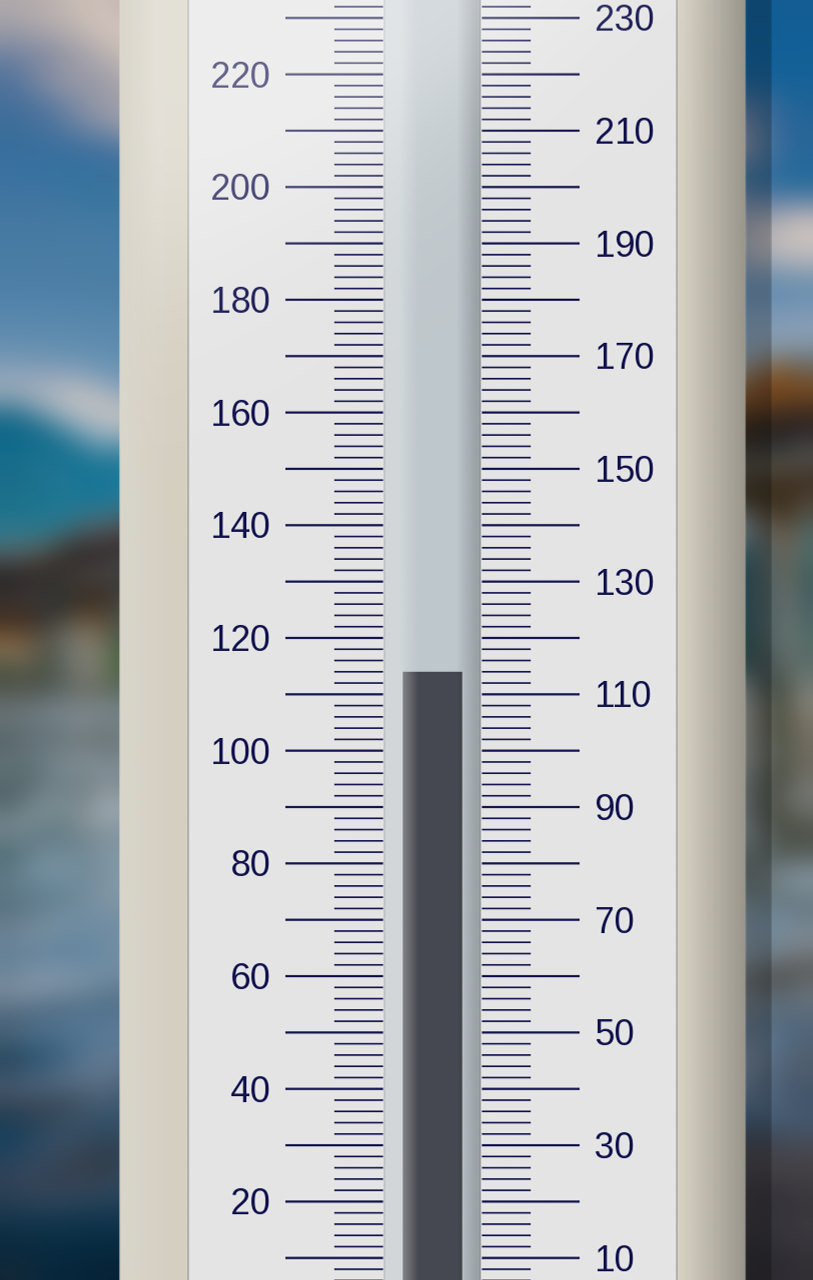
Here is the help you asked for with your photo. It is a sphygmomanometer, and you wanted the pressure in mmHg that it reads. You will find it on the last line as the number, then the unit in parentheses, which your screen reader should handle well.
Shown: 114 (mmHg)
